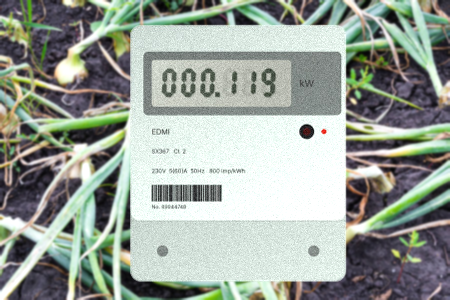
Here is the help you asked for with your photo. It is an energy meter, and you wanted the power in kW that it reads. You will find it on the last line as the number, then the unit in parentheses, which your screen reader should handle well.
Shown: 0.119 (kW)
